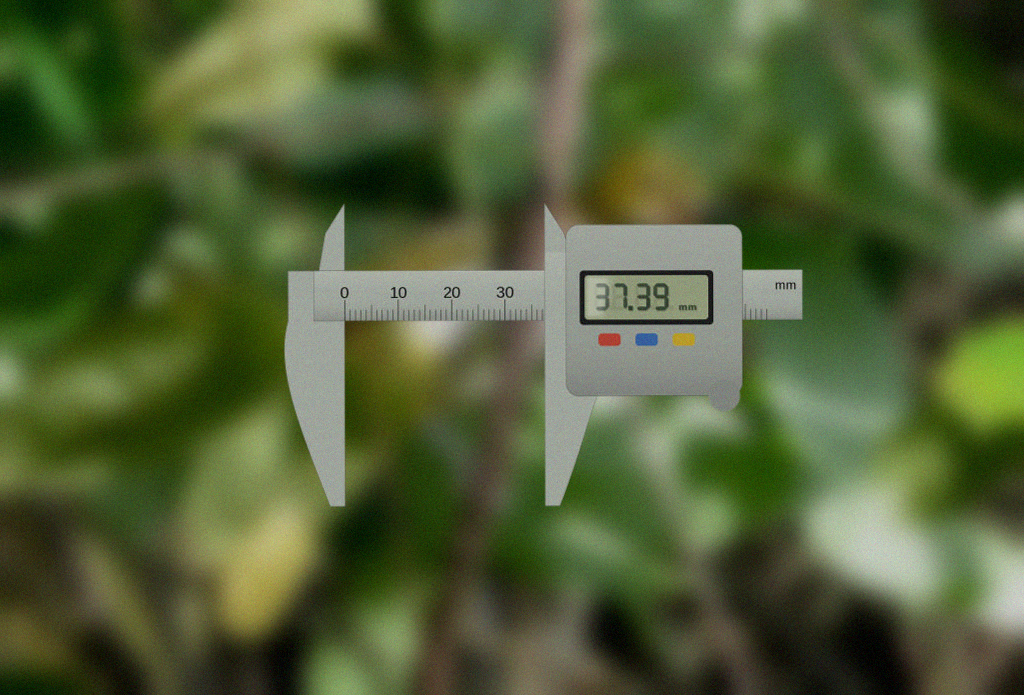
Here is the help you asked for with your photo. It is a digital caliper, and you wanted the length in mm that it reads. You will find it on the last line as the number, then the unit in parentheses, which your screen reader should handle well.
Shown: 37.39 (mm)
